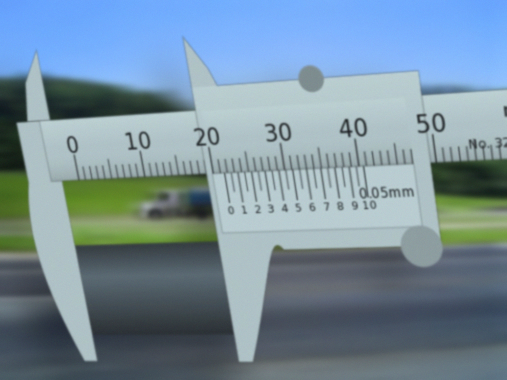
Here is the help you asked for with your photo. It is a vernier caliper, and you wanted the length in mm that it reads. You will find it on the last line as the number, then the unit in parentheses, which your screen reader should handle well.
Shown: 21.6 (mm)
